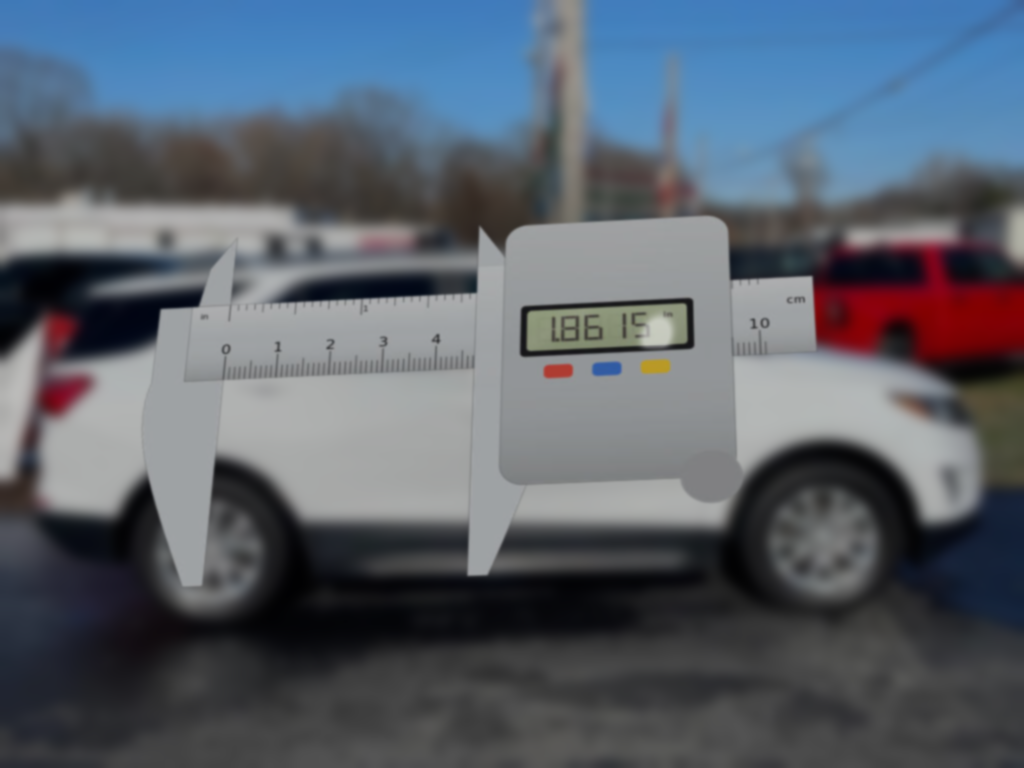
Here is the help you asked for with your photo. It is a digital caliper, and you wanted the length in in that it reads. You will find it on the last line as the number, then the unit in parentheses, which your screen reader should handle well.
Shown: 1.8615 (in)
